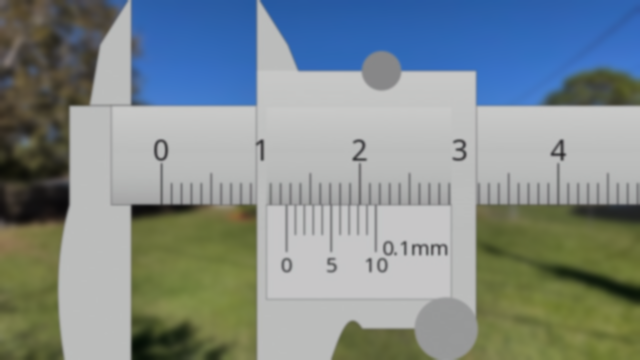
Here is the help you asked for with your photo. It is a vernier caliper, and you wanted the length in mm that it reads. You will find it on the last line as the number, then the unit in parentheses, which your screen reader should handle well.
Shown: 12.6 (mm)
